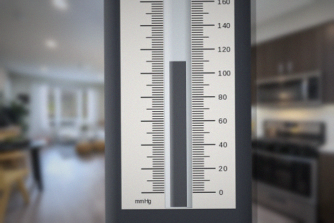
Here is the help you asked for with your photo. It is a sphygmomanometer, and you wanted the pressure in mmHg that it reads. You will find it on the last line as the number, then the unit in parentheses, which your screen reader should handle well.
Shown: 110 (mmHg)
